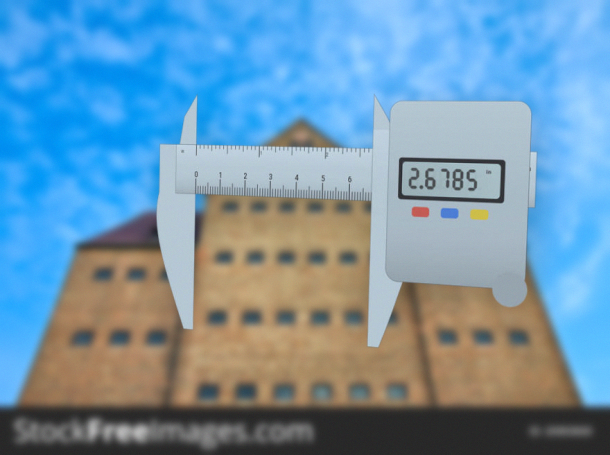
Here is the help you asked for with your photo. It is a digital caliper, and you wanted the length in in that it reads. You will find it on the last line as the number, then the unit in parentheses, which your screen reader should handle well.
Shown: 2.6785 (in)
